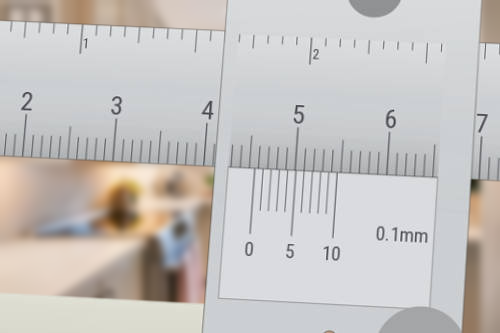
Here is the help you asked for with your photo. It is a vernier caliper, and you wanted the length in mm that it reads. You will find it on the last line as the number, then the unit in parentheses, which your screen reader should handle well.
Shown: 45.6 (mm)
